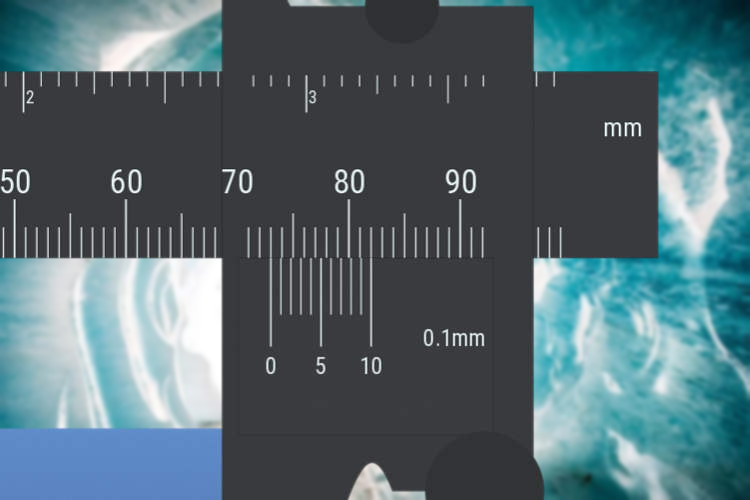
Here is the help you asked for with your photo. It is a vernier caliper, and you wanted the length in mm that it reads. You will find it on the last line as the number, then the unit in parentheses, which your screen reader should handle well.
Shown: 73.0 (mm)
